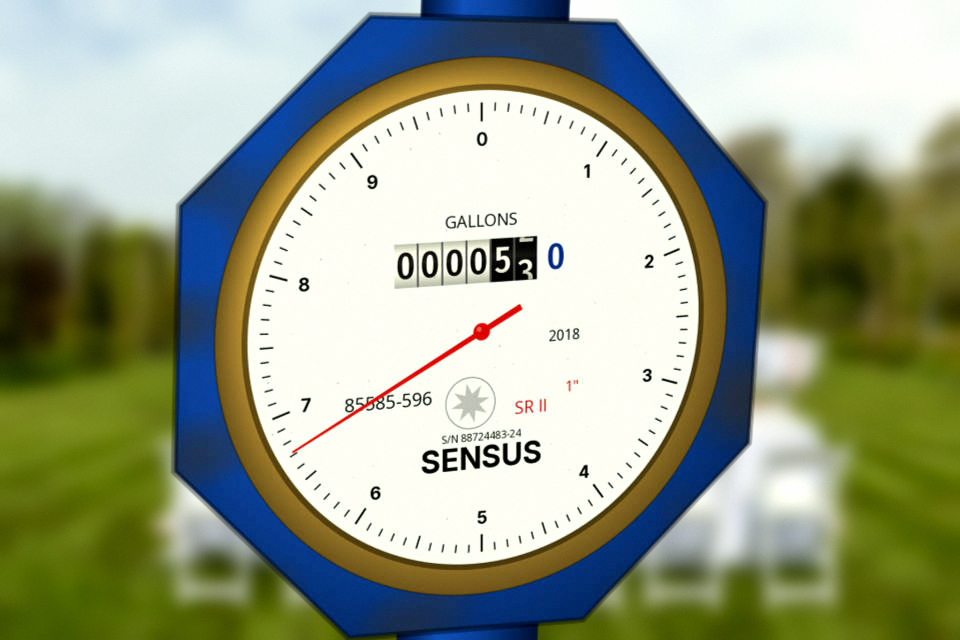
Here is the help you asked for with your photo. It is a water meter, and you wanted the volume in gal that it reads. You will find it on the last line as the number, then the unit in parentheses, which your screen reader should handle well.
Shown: 526.7 (gal)
